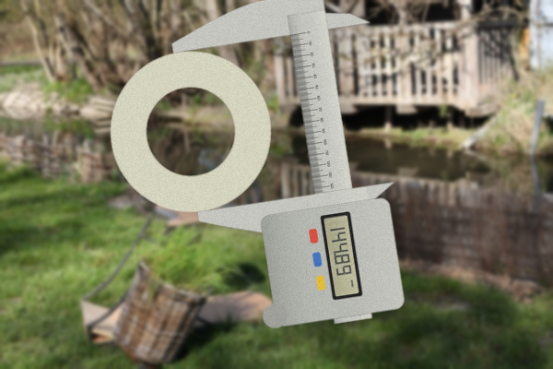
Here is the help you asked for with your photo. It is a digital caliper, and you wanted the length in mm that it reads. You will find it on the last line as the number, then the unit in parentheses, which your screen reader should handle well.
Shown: 144.89 (mm)
